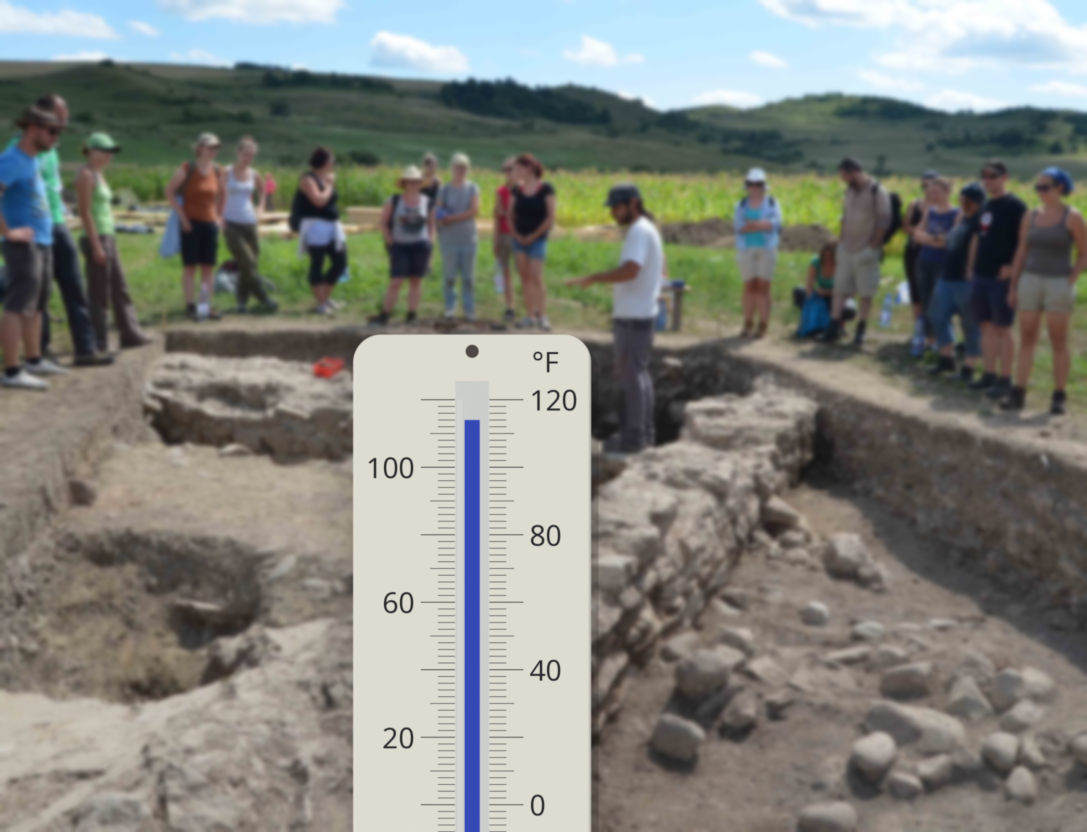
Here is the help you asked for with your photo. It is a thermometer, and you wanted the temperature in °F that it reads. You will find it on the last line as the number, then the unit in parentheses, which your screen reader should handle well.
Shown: 114 (°F)
